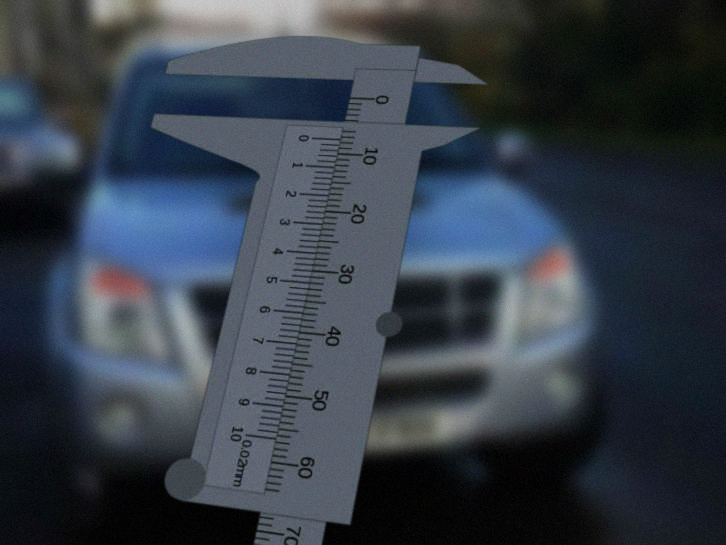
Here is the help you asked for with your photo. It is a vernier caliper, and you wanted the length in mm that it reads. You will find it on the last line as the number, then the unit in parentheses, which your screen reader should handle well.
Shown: 7.5 (mm)
